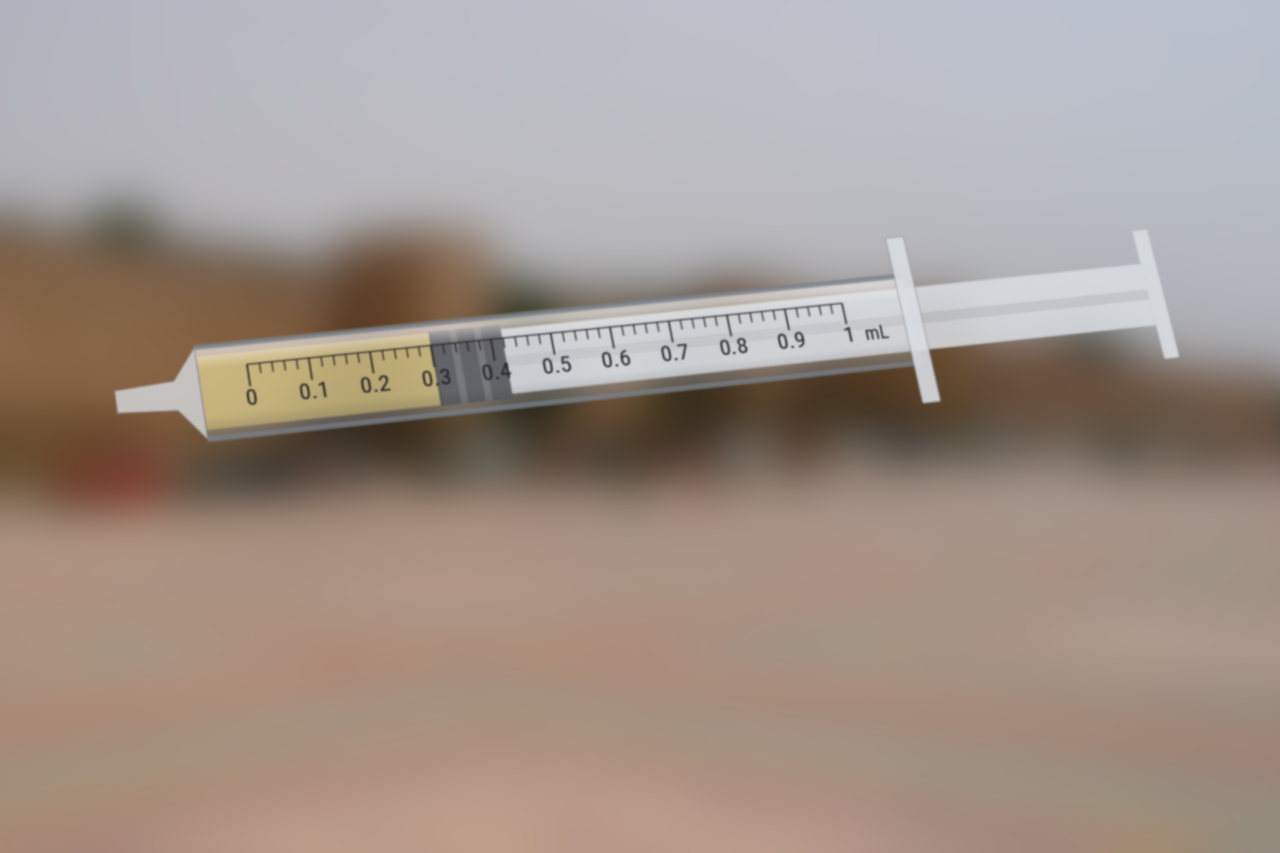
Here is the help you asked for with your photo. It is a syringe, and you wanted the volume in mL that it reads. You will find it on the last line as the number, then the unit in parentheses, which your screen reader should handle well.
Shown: 0.3 (mL)
